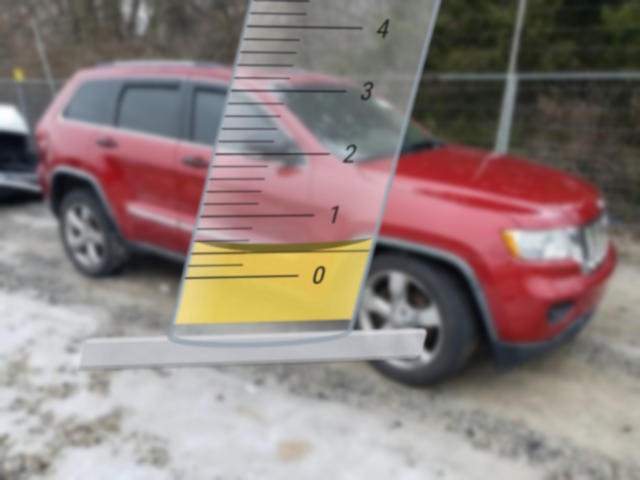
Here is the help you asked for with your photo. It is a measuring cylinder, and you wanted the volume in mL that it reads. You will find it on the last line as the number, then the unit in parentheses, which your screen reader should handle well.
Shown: 0.4 (mL)
